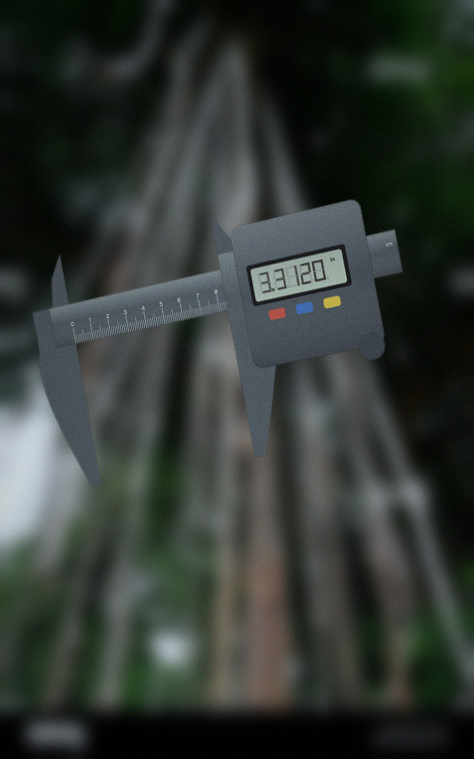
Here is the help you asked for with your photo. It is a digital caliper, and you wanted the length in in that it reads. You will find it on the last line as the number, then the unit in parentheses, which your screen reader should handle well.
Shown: 3.3120 (in)
